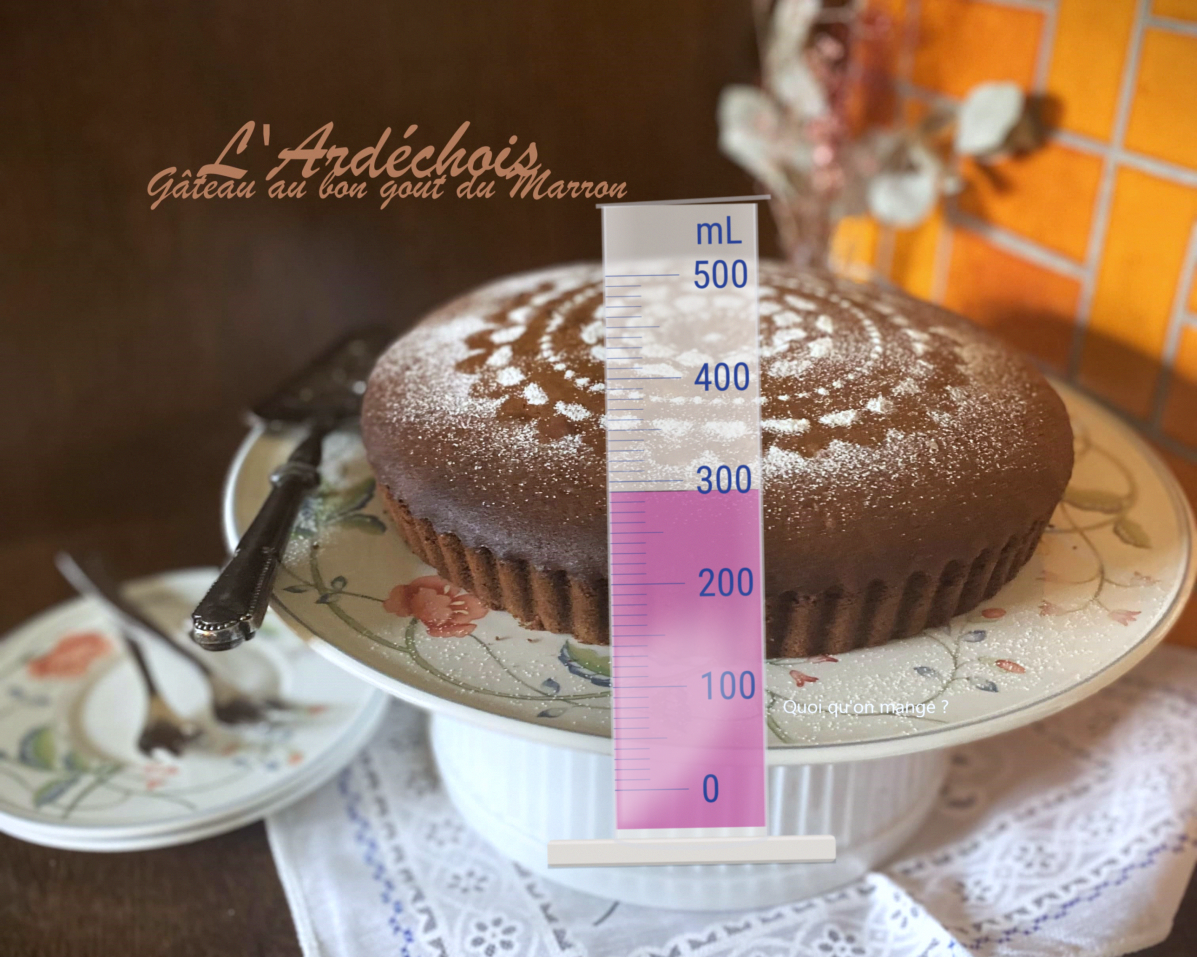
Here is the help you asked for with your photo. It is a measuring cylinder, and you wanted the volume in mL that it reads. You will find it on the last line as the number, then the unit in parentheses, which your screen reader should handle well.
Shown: 290 (mL)
